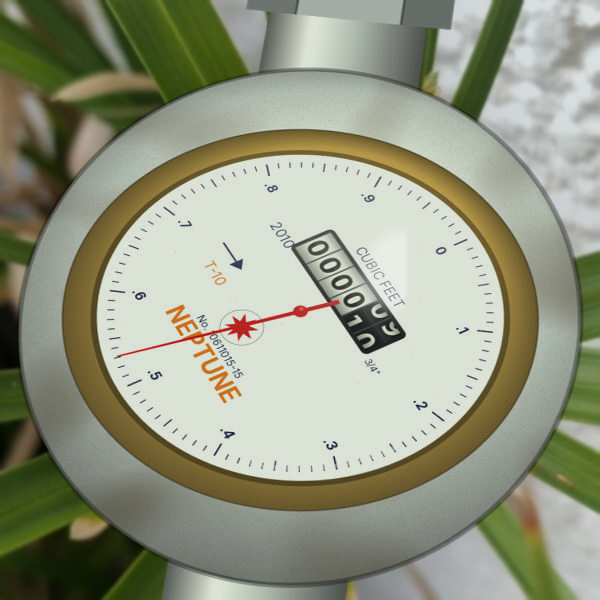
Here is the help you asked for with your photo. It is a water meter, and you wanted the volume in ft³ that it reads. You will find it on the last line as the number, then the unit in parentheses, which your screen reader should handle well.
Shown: 9.53 (ft³)
